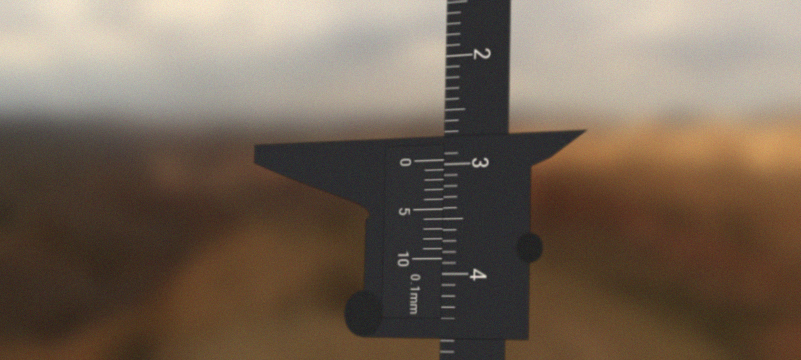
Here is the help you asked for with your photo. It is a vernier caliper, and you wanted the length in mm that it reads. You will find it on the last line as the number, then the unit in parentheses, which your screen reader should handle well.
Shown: 29.6 (mm)
